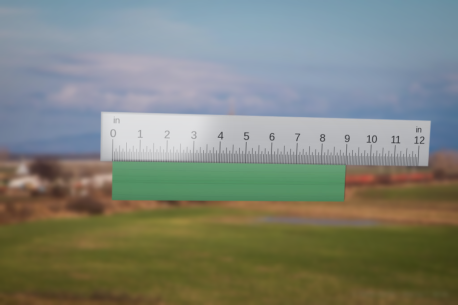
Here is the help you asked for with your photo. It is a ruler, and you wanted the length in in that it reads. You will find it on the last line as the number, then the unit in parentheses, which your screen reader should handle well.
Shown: 9 (in)
